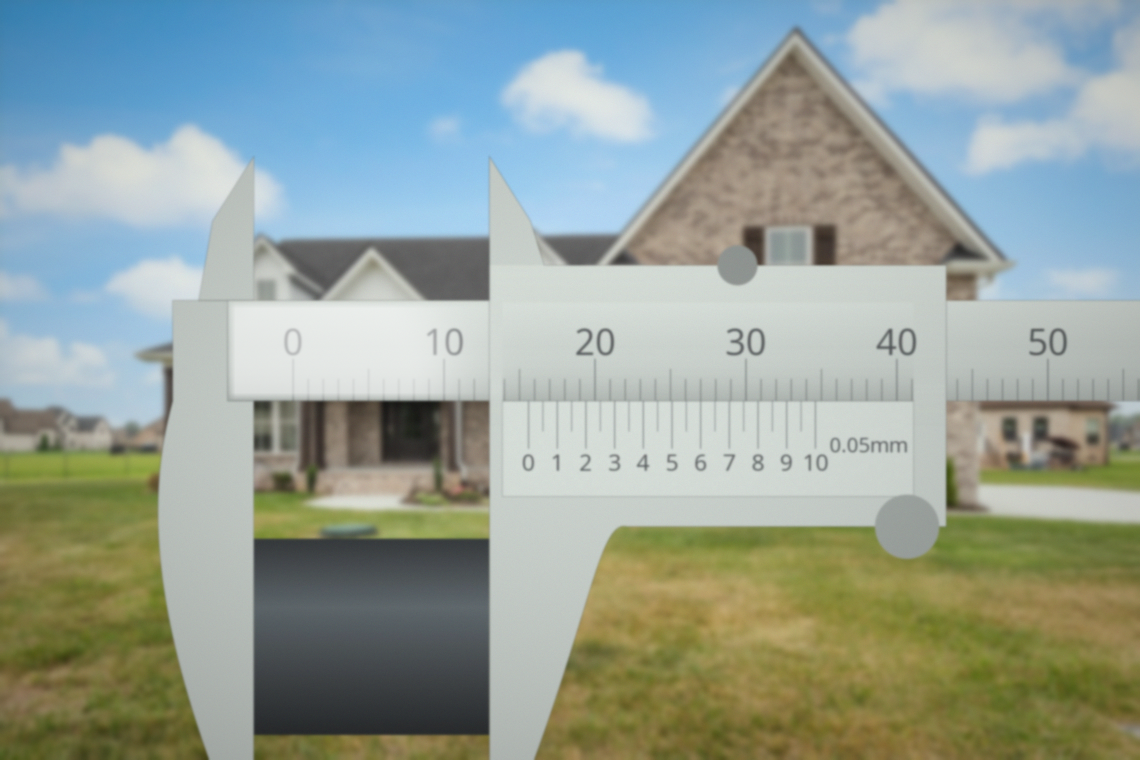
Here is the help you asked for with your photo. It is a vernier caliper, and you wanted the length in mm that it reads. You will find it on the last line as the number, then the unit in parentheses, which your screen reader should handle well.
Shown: 15.6 (mm)
